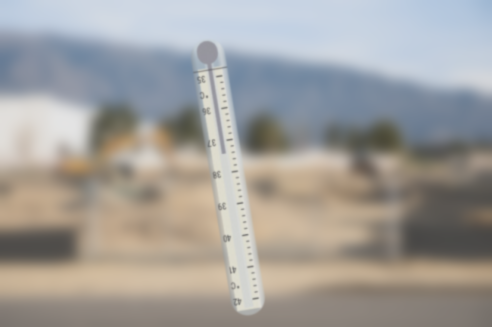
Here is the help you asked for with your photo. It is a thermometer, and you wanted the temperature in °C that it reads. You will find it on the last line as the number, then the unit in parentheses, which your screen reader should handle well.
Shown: 37.4 (°C)
